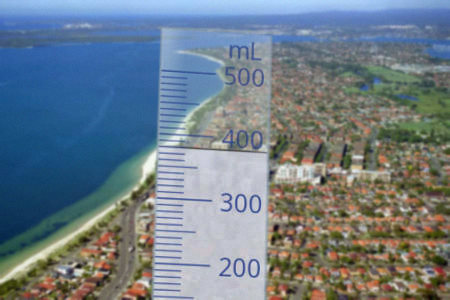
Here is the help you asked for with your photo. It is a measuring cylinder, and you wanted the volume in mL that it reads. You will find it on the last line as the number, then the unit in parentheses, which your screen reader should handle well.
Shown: 380 (mL)
